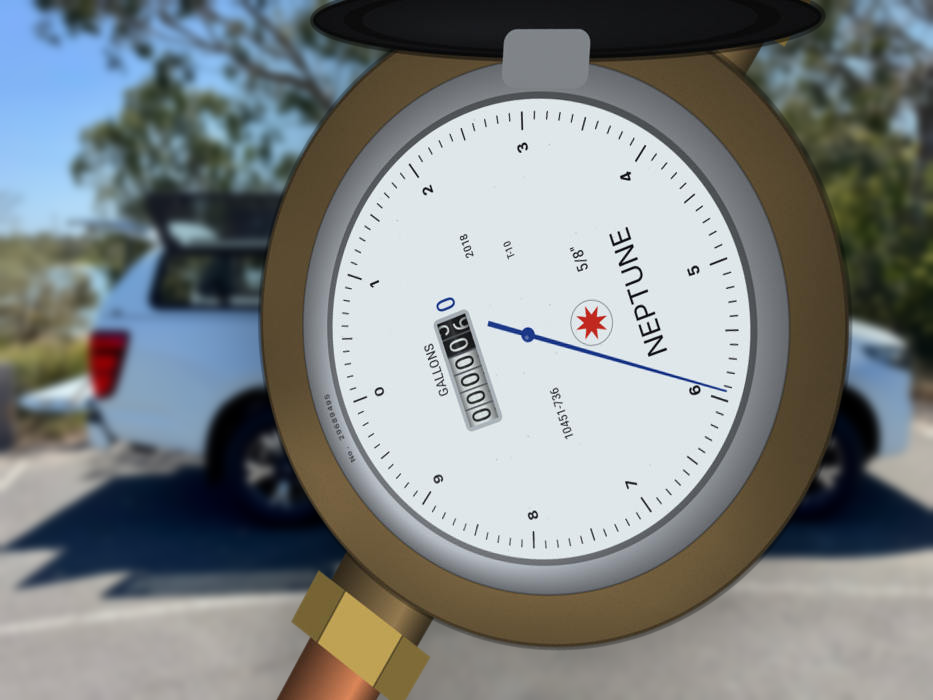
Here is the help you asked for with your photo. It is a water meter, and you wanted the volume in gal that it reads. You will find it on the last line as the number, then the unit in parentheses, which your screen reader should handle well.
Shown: 55.9 (gal)
